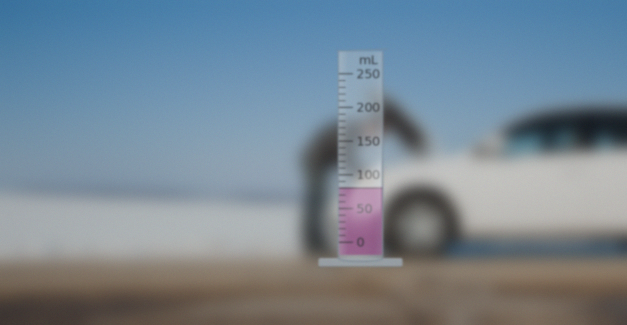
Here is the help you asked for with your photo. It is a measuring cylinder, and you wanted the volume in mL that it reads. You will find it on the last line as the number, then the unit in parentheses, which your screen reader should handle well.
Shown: 80 (mL)
